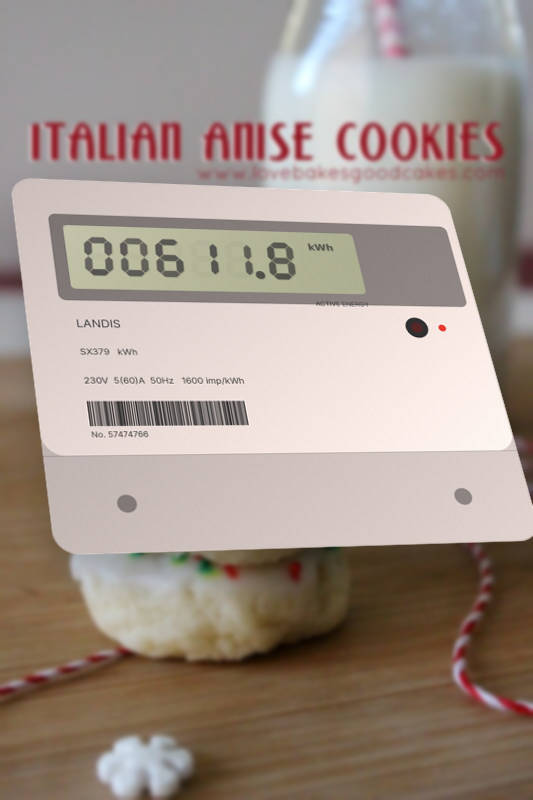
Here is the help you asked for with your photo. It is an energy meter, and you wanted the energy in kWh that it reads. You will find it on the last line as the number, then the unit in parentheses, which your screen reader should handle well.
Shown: 611.8 (kWh)
